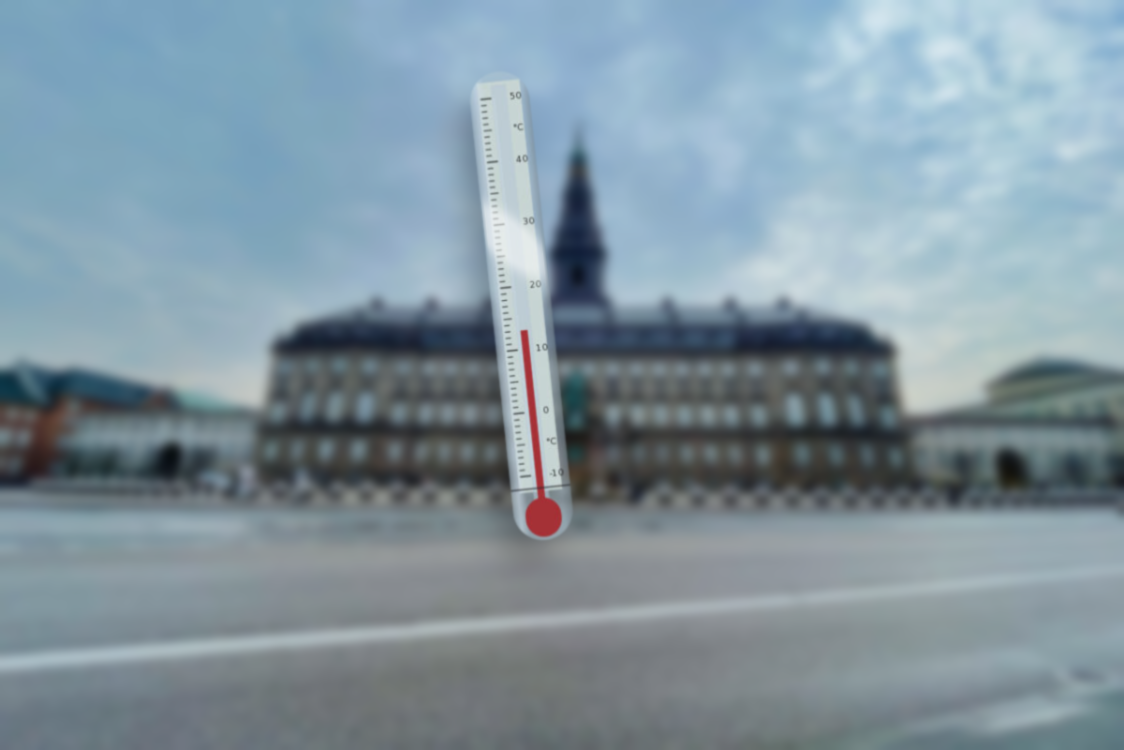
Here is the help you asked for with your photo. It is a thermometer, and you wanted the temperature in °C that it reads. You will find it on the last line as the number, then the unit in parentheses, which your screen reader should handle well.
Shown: 13 (°C)
